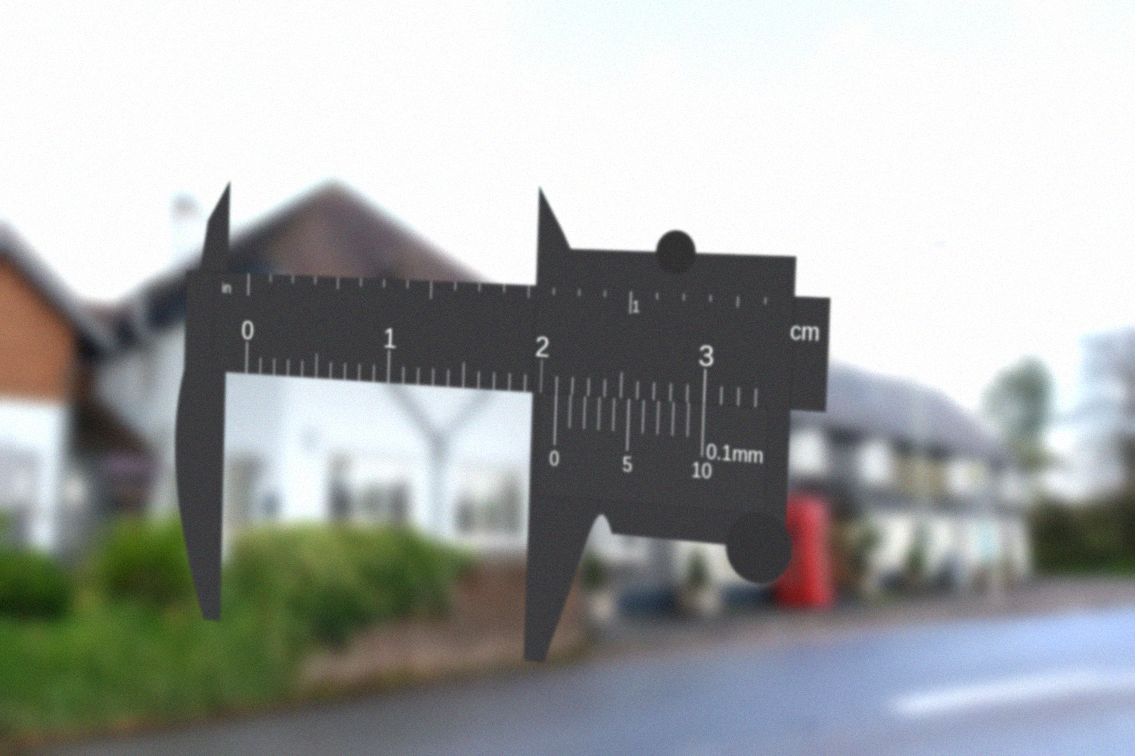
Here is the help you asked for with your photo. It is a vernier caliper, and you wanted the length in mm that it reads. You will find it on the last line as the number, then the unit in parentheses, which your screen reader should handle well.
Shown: 21.0 (mm)
